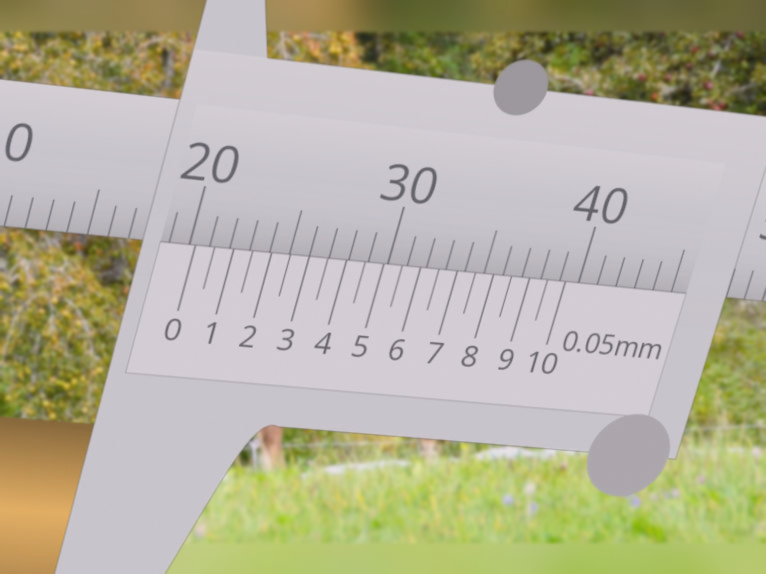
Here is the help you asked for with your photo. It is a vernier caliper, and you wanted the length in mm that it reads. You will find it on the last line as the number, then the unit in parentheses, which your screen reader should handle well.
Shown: 20.3 (mm)
